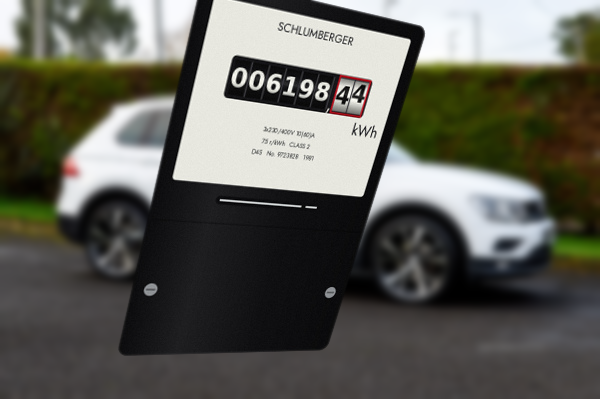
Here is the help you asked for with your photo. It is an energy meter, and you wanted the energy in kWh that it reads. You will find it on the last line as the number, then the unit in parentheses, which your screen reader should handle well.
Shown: 6198.44 (kWh)
